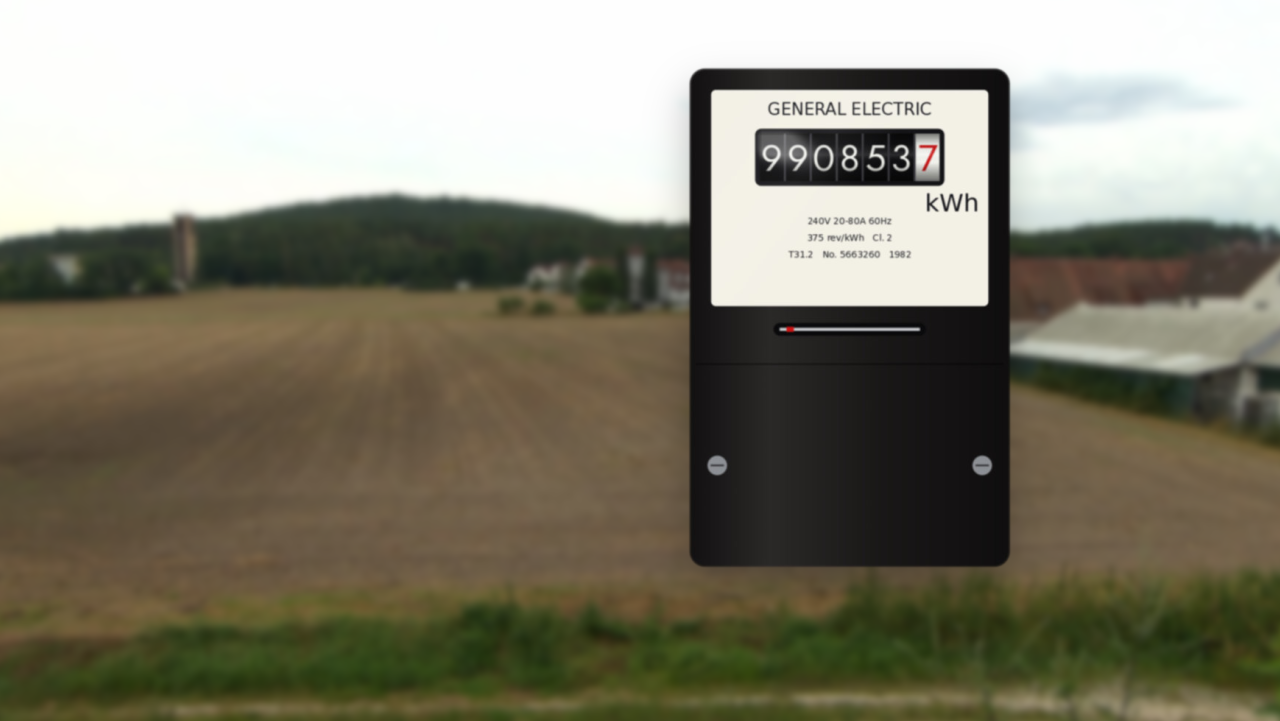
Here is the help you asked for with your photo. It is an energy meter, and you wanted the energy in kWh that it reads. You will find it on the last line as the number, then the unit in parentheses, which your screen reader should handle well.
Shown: 990853.7 (kWh)
